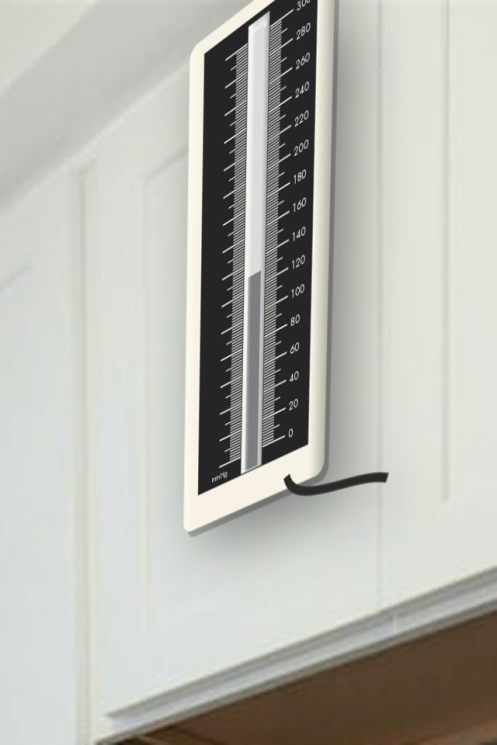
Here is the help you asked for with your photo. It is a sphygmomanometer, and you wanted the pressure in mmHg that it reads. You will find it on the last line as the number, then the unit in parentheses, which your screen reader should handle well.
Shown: 130 (mmHg)
